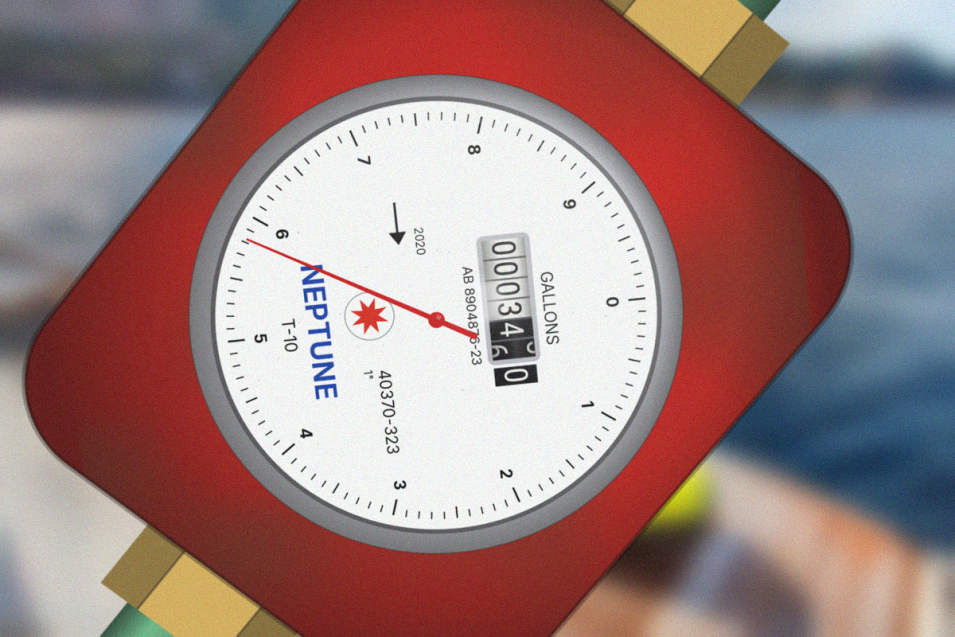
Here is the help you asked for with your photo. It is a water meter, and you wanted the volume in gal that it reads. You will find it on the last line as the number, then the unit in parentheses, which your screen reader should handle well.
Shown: 3455.8 (gal)
